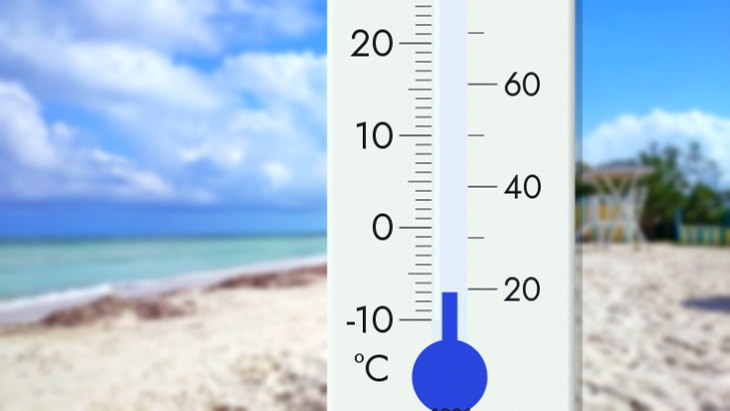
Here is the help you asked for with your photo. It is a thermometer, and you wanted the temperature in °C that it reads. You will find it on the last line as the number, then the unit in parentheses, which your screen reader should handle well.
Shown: -7 (°C)
